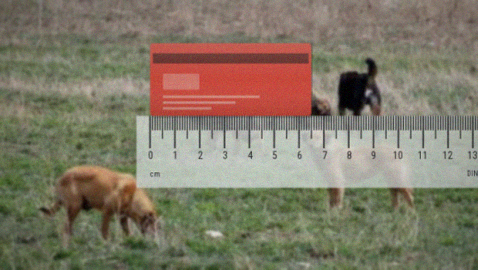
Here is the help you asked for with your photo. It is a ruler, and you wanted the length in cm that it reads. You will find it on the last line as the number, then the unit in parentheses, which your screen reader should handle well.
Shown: 6.5 (cm)
